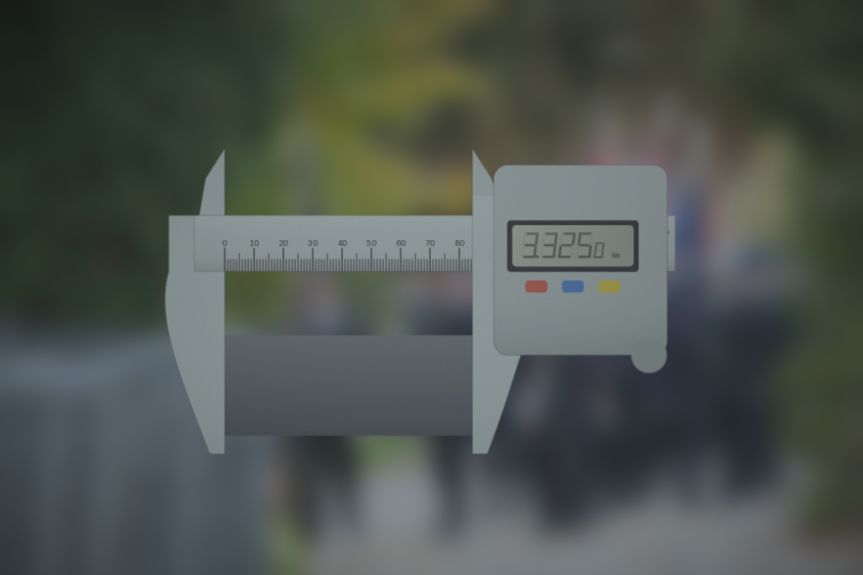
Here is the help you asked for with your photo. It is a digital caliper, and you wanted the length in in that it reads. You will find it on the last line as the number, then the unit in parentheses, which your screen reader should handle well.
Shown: 3.3250 (in)
